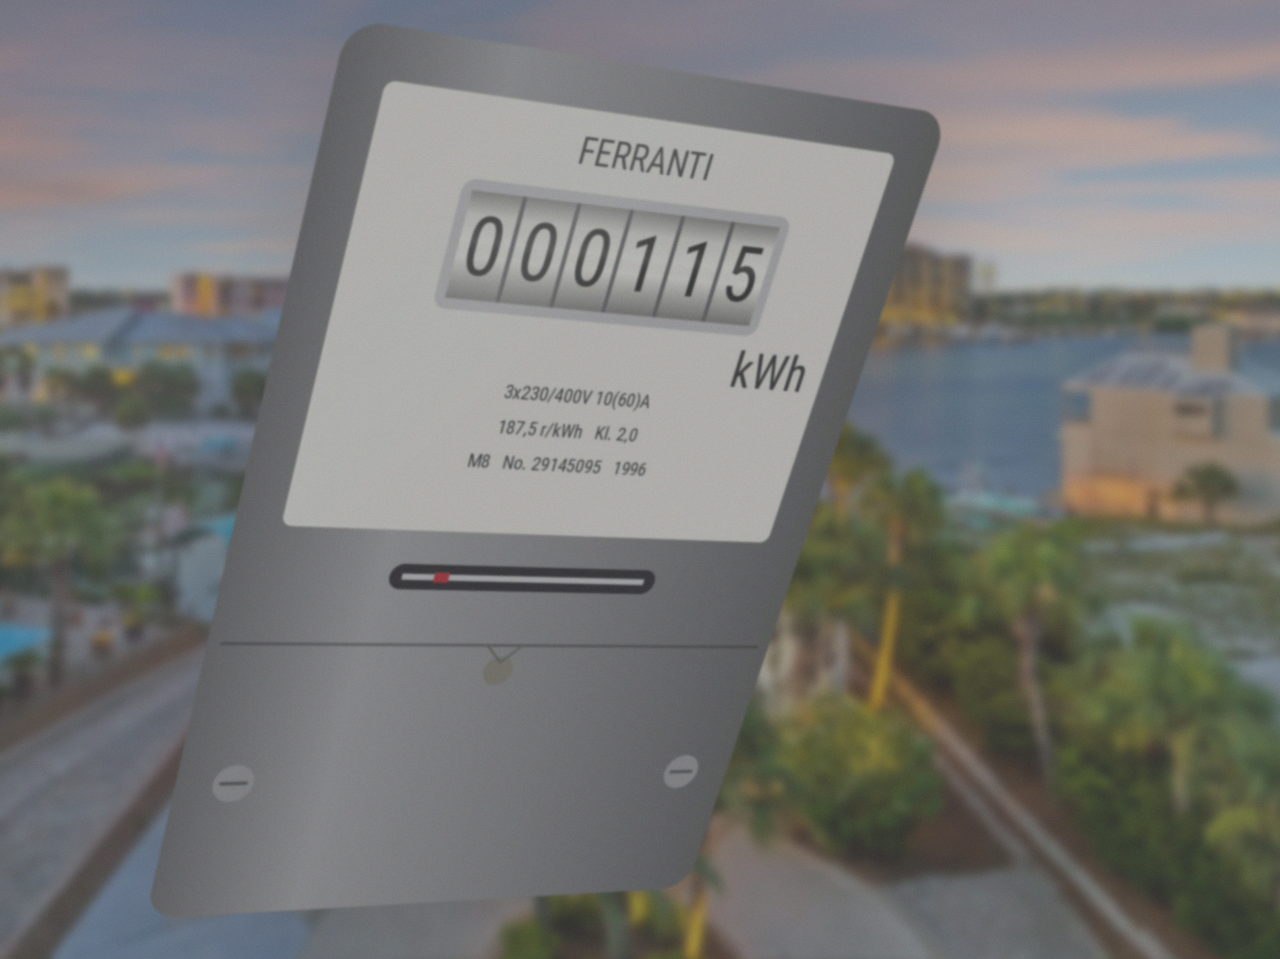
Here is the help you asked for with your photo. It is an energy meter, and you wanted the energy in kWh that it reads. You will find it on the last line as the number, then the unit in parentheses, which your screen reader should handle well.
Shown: 115 (kWh)
